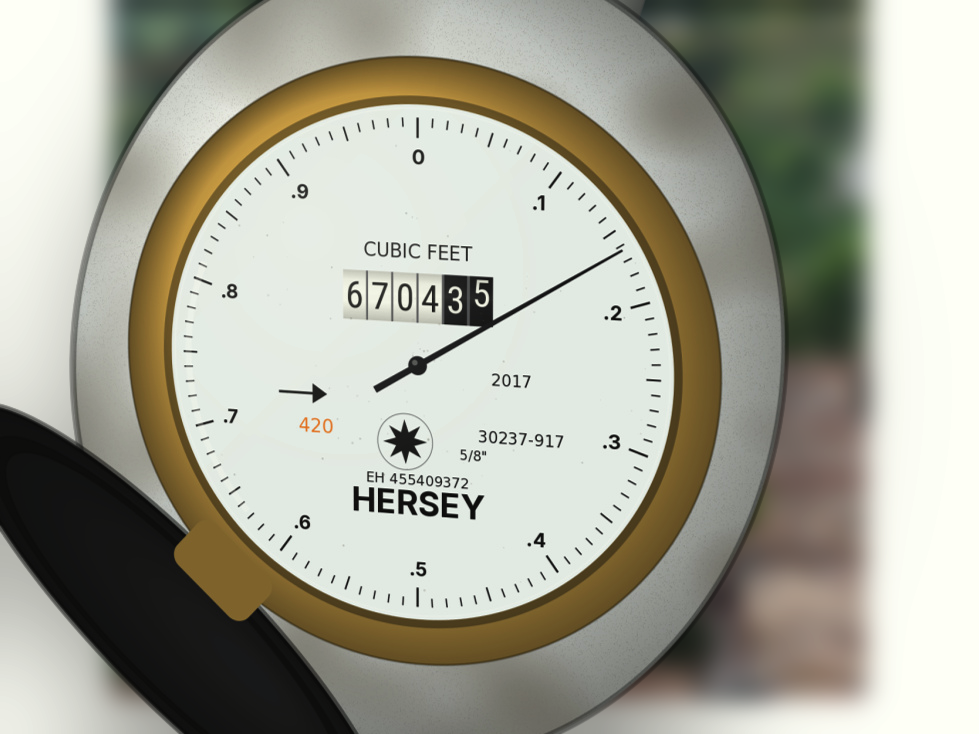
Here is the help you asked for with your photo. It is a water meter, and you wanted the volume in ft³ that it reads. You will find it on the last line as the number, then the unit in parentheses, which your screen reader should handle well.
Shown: 670435.16 (ft³)
